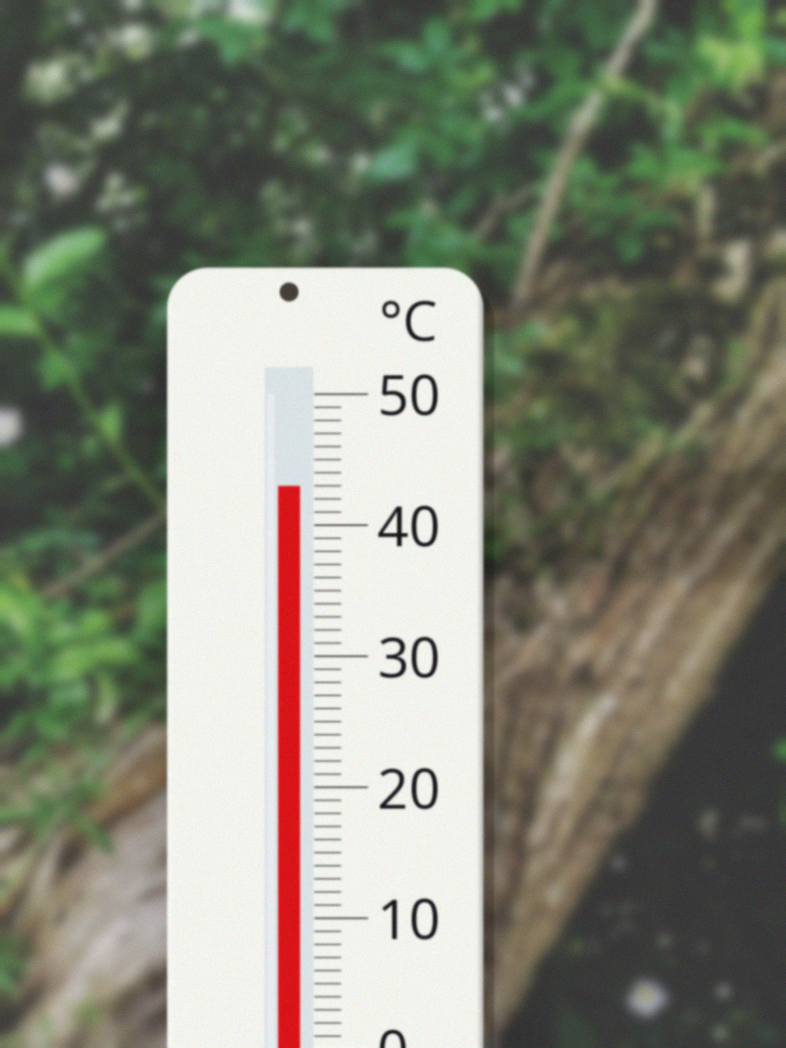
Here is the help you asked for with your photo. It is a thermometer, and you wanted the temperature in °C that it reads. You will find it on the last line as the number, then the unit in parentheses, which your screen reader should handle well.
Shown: 43 (°C)
